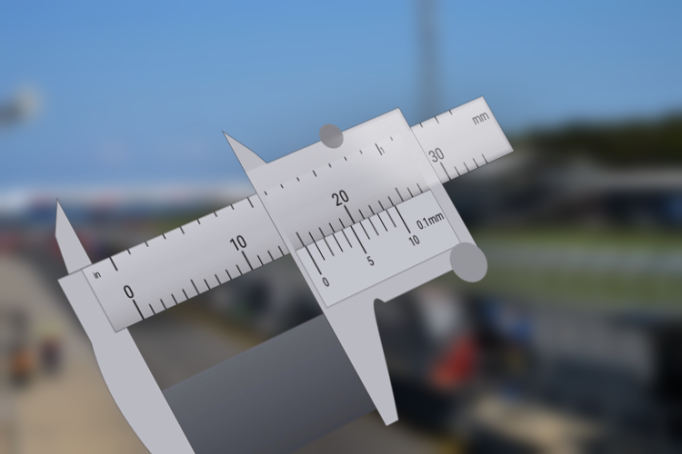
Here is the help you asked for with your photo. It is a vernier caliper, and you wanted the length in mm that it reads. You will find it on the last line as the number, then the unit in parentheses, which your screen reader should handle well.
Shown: 15.1 (mm)
